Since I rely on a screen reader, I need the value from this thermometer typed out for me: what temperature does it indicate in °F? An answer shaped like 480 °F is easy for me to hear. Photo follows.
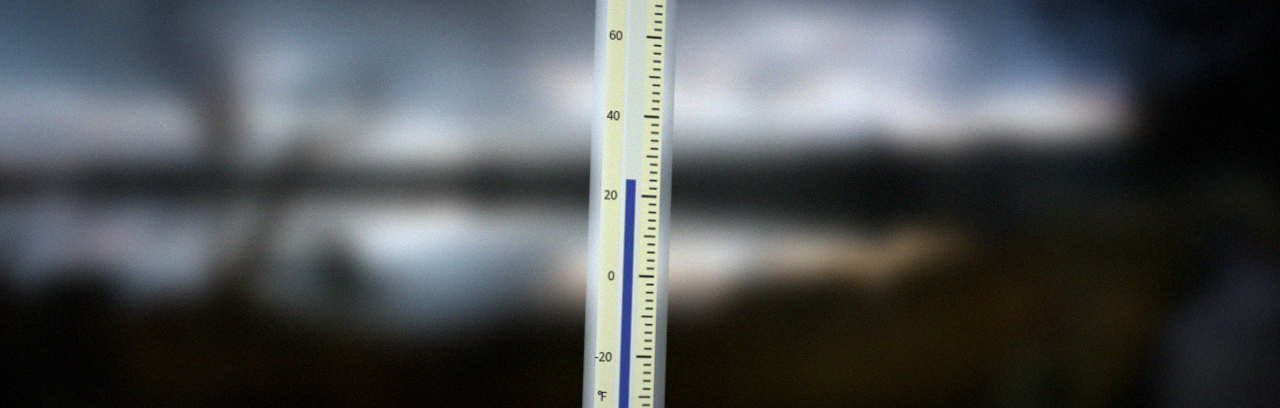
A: 24 °F
